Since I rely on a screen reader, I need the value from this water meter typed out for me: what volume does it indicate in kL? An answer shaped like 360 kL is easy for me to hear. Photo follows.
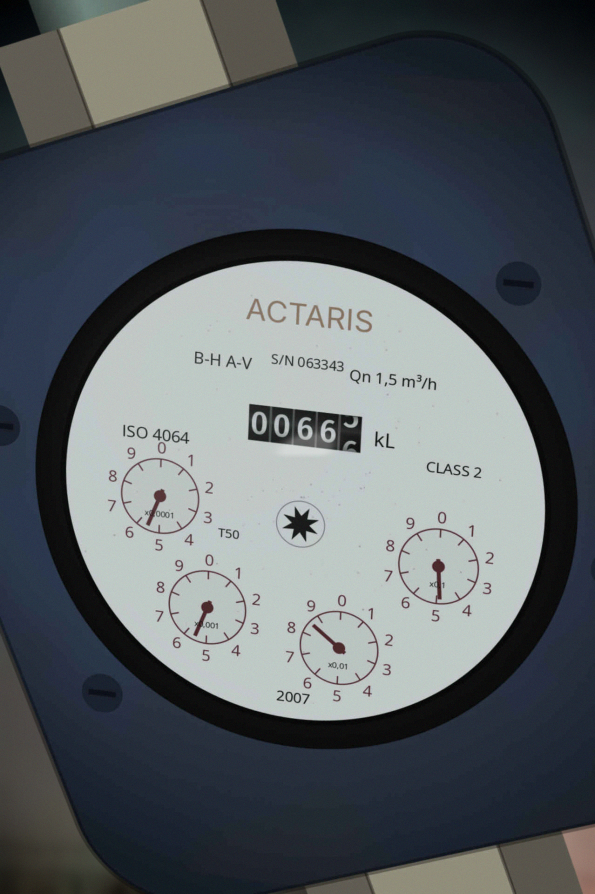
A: 665.4855 kL
